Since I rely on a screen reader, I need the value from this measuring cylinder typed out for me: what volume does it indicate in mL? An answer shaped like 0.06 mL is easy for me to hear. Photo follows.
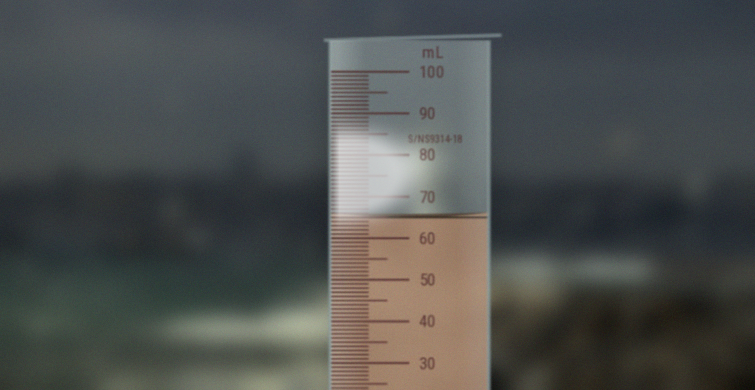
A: 65 mL
